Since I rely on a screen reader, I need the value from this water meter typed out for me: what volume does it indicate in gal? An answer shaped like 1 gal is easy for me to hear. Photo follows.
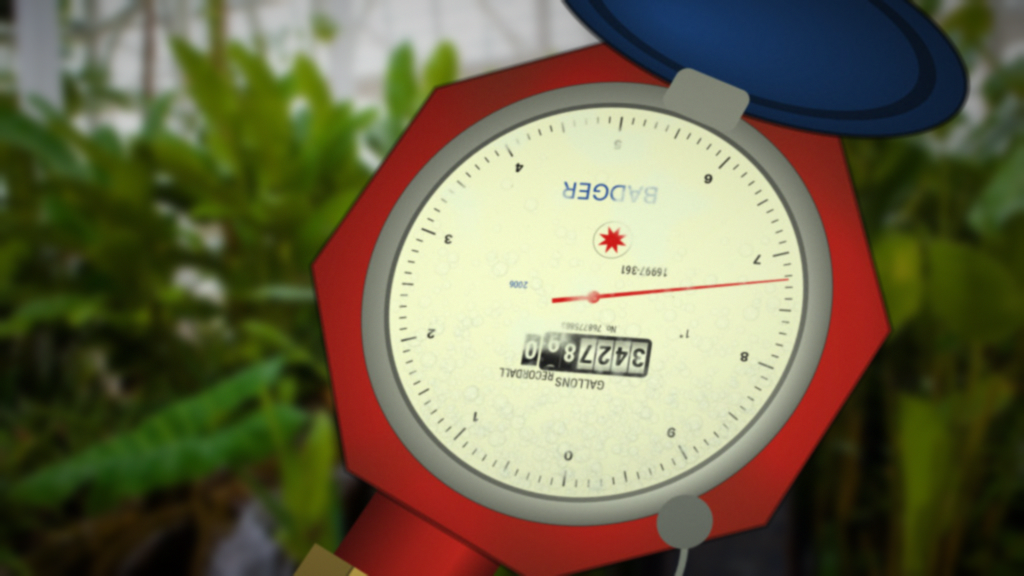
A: 3427887.2 gal
